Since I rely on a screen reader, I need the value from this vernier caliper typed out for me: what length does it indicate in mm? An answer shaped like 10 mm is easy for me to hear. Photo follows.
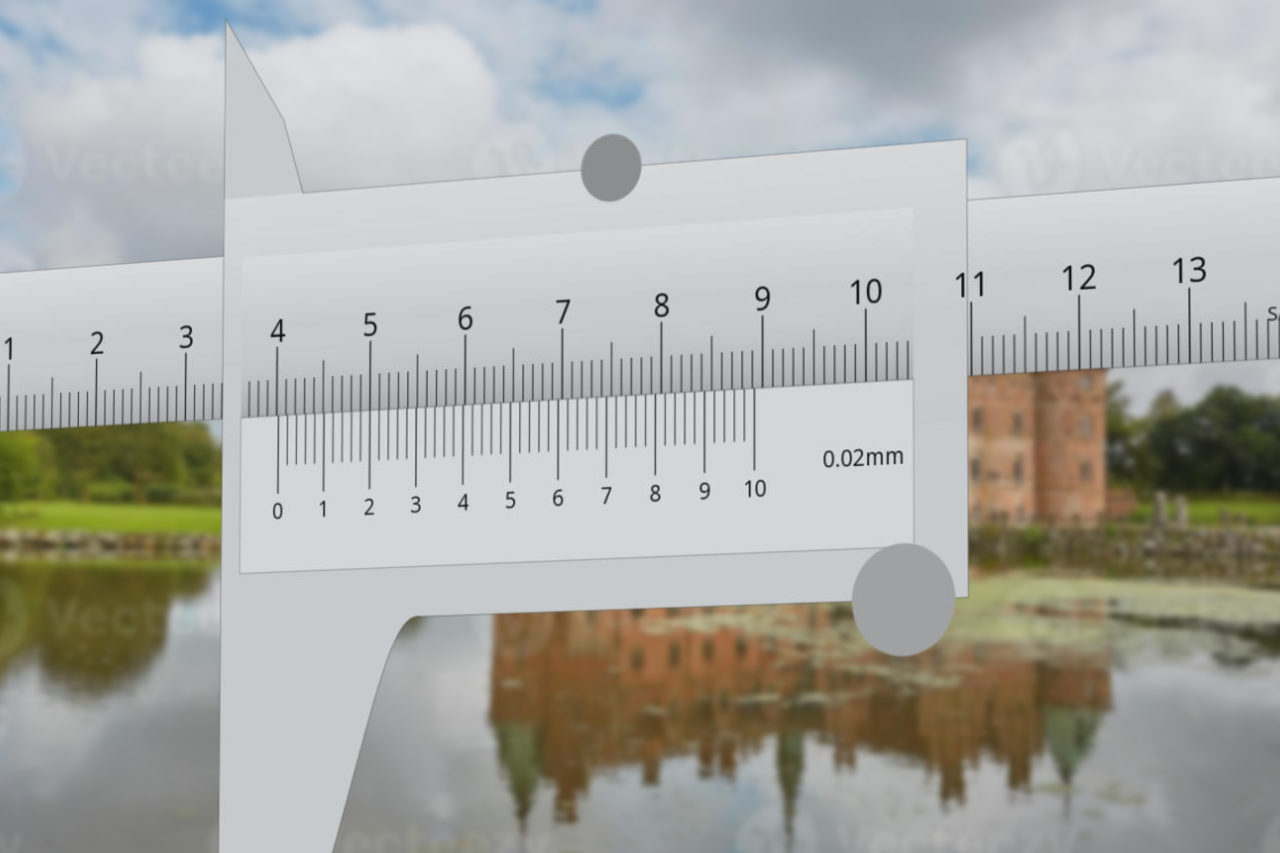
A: 40.2 mm
